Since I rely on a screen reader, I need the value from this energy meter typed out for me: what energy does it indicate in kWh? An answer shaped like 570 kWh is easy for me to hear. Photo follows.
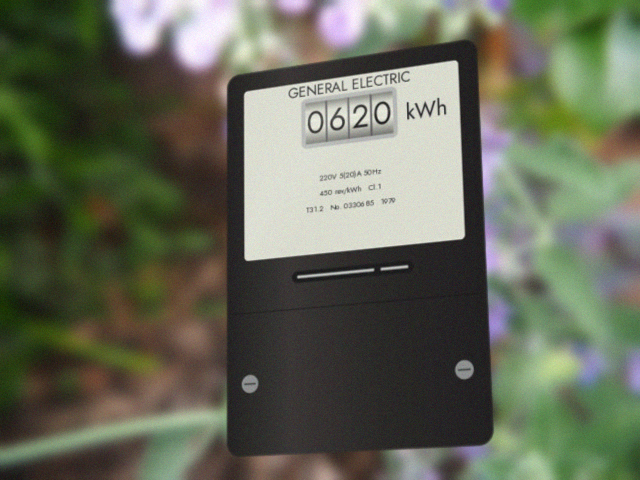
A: 620 kWh
